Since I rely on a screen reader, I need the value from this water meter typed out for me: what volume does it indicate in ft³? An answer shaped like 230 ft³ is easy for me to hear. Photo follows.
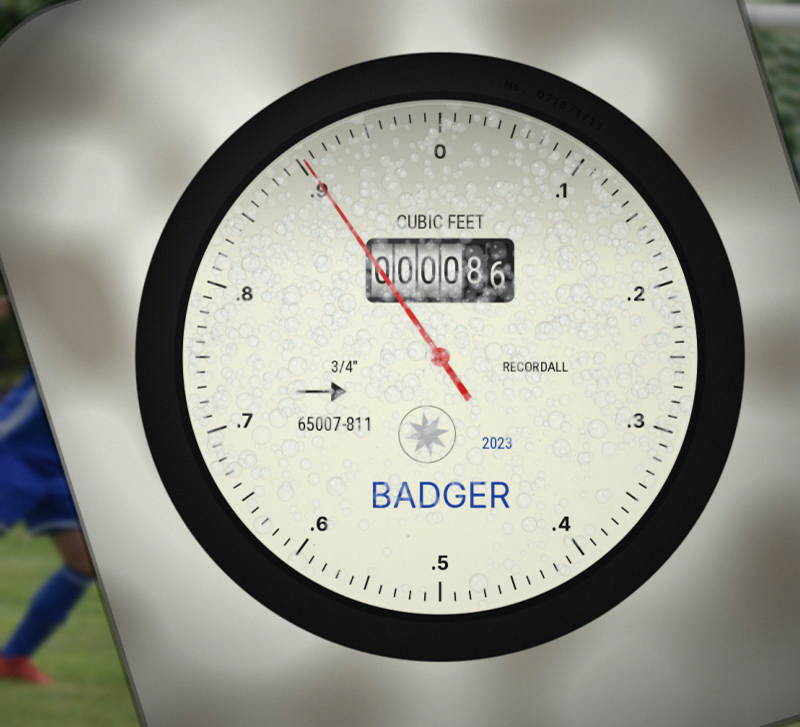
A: 85.90 ft³
